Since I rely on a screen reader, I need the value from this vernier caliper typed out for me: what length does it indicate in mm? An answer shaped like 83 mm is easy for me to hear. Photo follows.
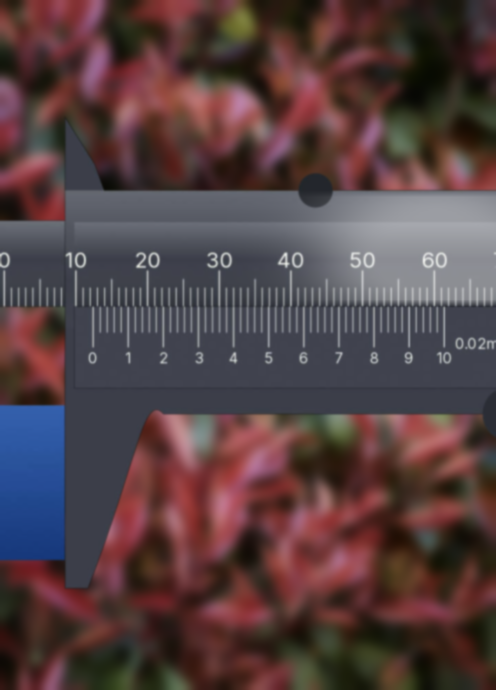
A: 12.4 mm
